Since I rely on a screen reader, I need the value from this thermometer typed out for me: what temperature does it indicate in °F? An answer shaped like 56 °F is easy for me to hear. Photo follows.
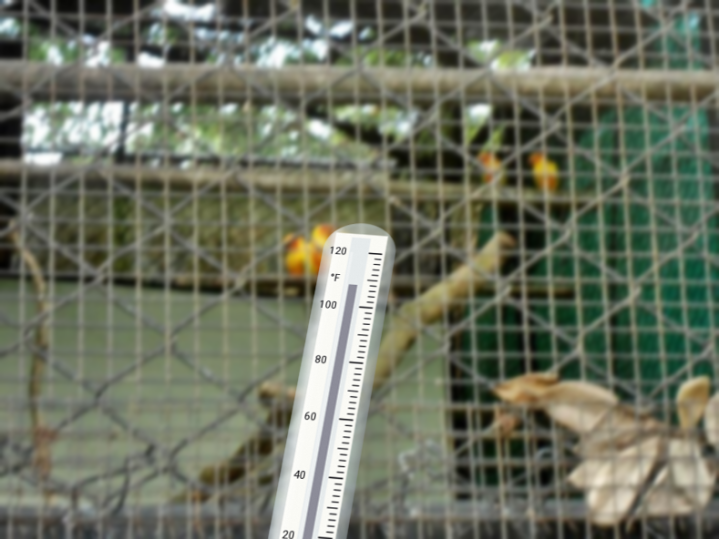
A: 108 °F
